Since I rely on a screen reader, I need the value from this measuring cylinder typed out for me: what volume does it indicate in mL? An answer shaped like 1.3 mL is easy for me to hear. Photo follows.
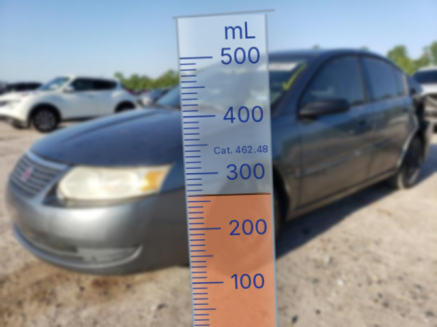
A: 260 mL
